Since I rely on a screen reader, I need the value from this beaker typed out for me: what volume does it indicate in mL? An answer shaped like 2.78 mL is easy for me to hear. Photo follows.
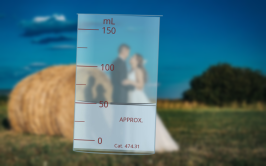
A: 50 mL
